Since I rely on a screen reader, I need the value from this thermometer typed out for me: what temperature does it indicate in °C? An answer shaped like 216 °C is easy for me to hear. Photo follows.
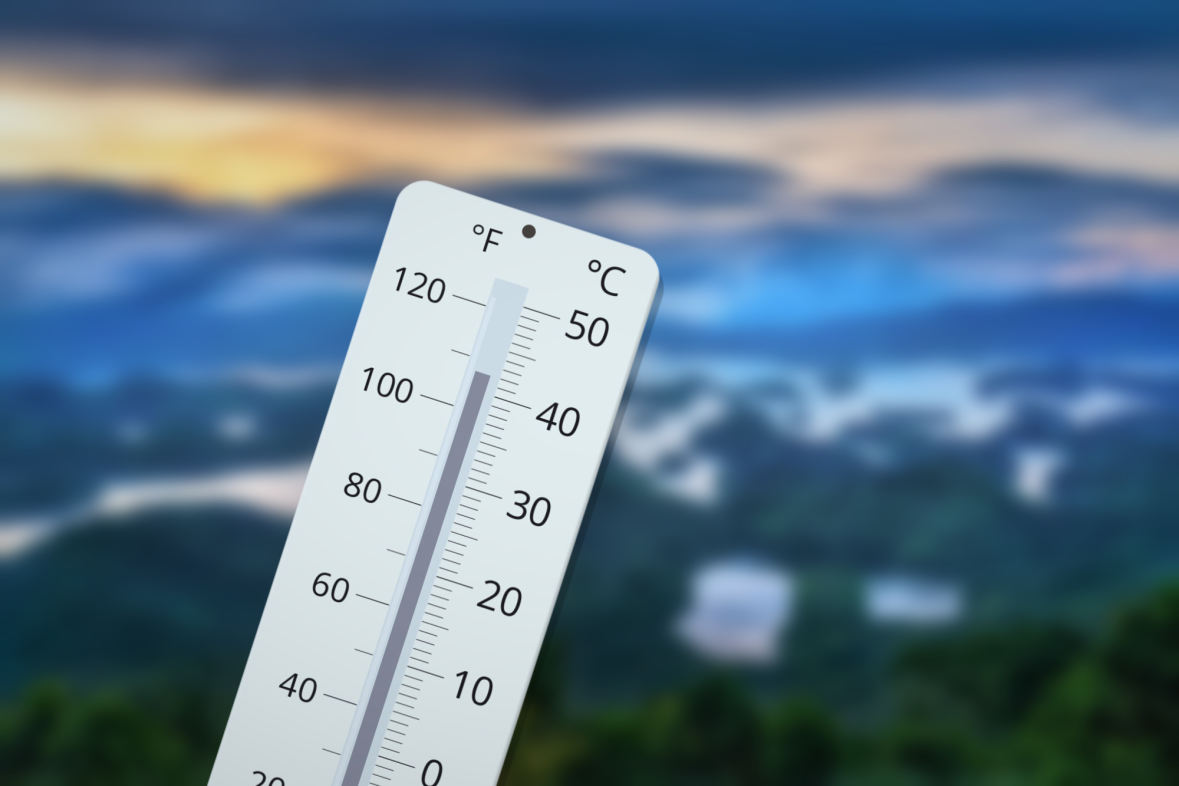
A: 42 °C
